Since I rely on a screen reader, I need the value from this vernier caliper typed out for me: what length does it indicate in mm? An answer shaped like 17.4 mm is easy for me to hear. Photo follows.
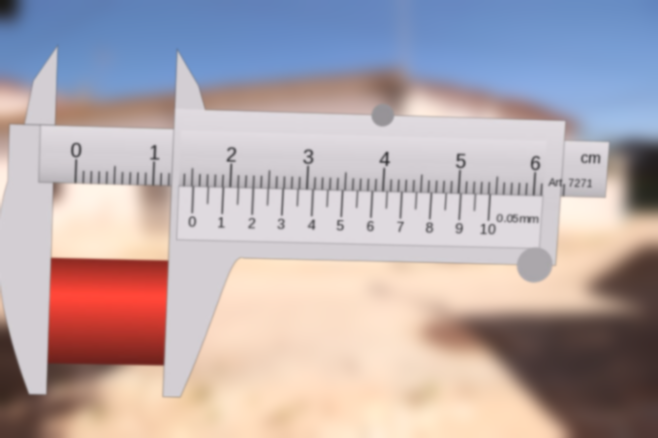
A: 15.2 mm
